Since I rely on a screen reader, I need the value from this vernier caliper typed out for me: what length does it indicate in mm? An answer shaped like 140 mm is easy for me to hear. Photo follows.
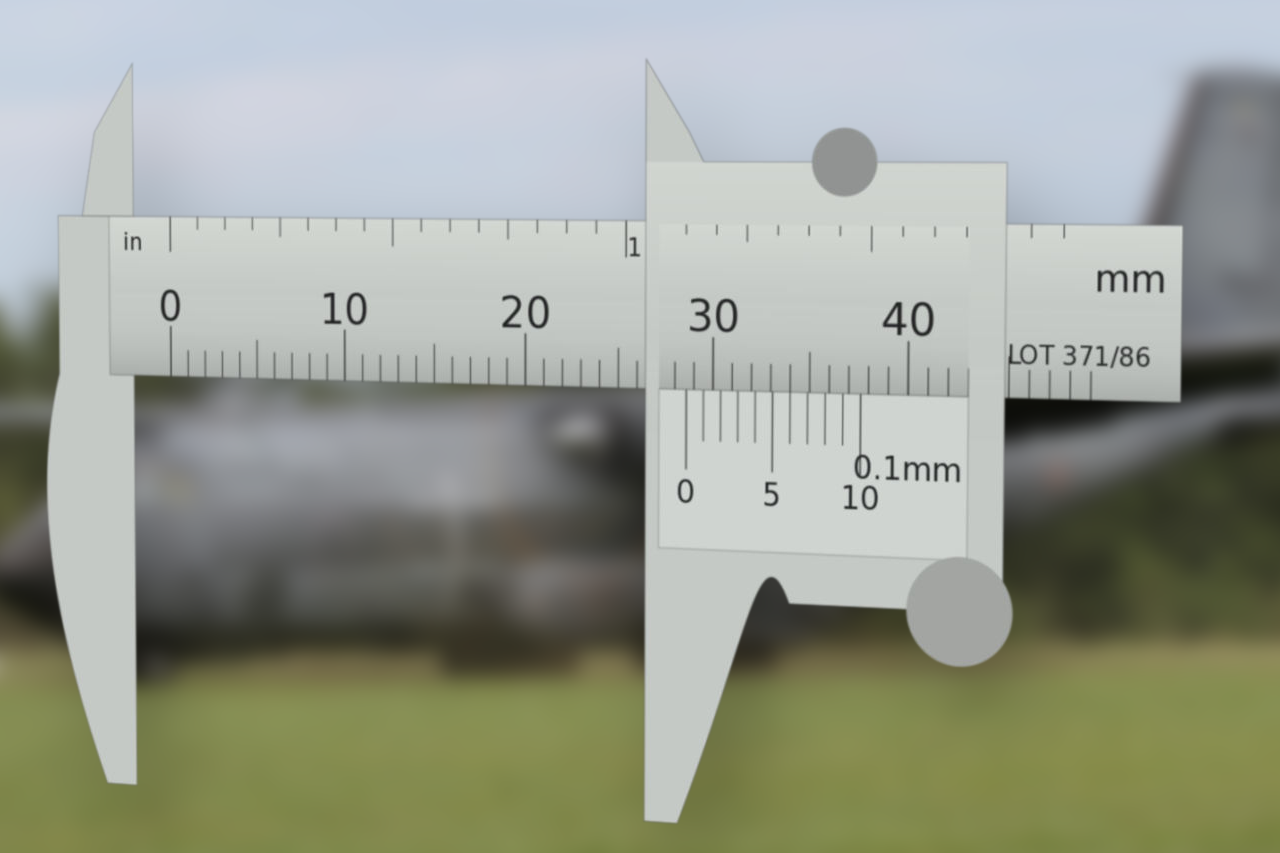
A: 28.6 mm
